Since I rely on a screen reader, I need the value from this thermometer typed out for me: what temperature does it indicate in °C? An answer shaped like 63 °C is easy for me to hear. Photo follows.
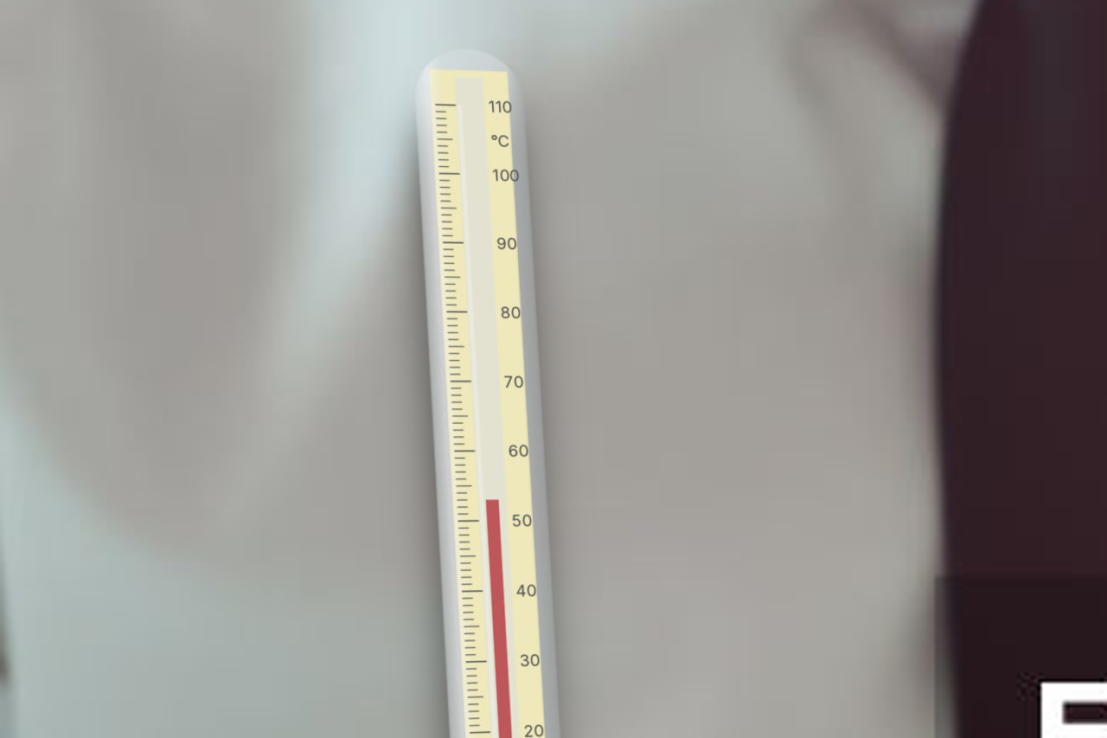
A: 53 °C
